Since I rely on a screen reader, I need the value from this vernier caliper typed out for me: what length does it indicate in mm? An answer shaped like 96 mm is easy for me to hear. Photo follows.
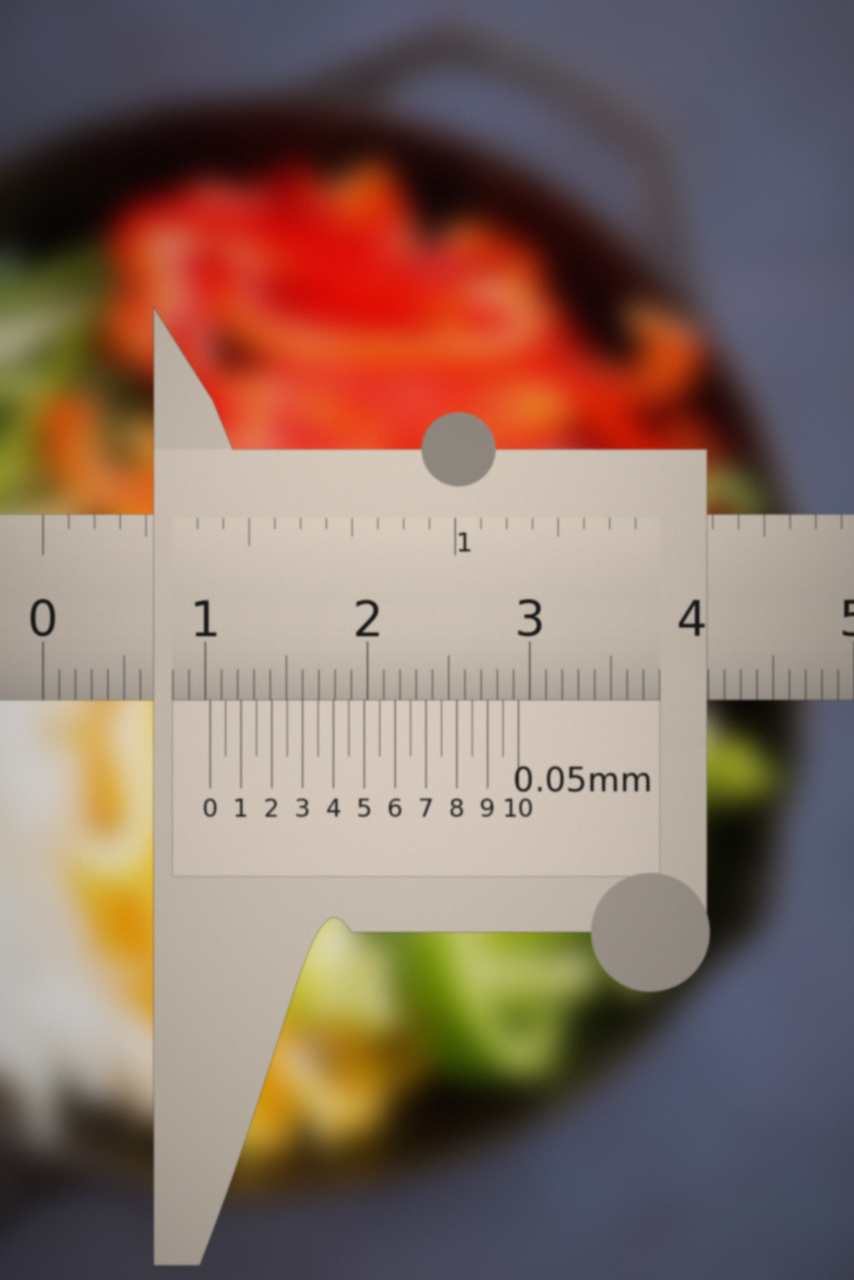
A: 10.3 mm
